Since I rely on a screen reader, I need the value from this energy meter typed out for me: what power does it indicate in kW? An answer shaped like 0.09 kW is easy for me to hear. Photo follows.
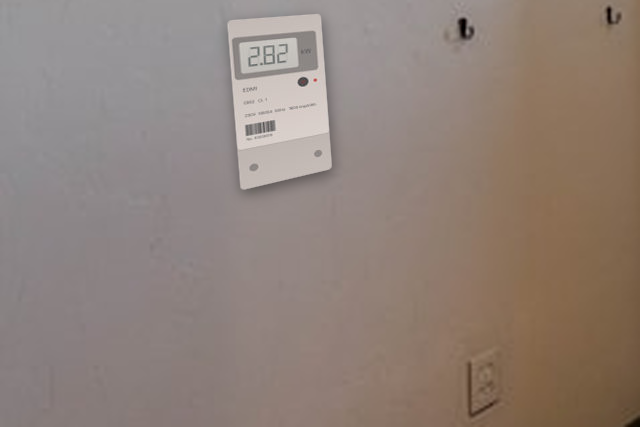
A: 2.82 kW
